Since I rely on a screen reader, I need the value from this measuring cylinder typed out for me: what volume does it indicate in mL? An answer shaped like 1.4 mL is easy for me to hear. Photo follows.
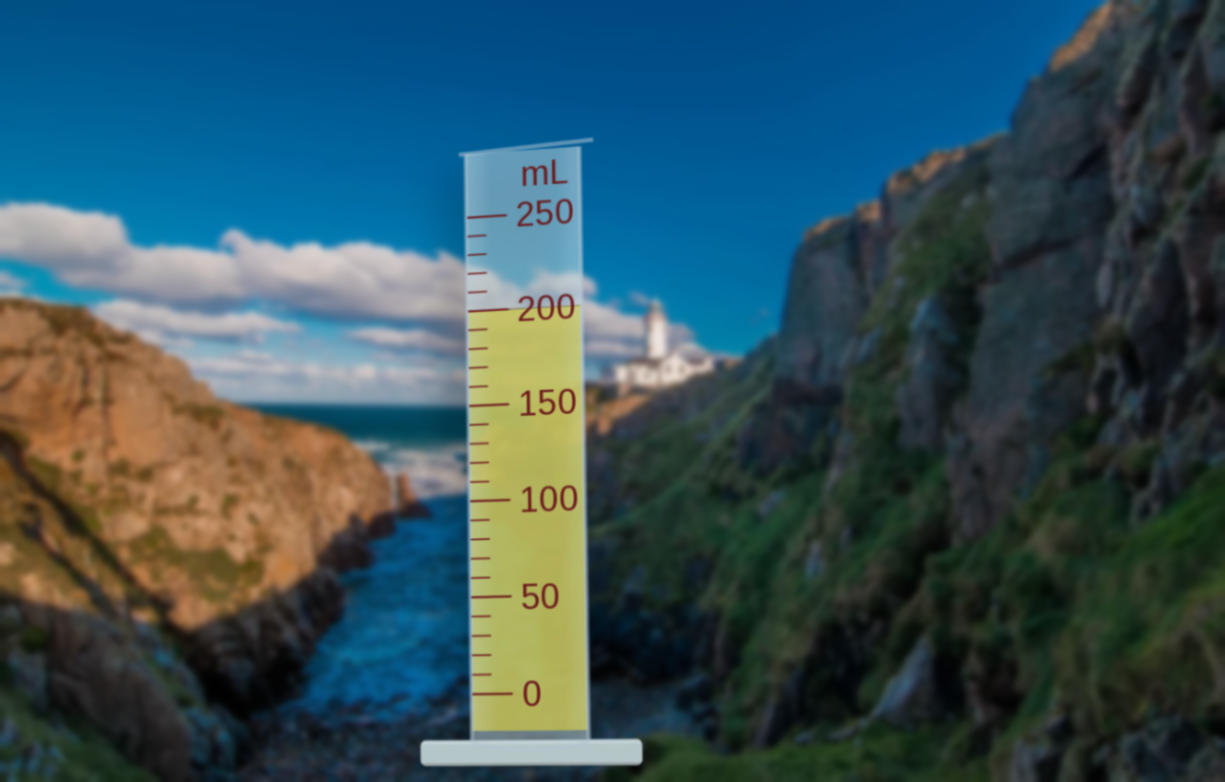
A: 200 mL
